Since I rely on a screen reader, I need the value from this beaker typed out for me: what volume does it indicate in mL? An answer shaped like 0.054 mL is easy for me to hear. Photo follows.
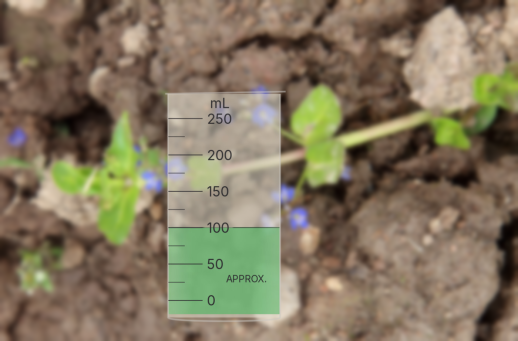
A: 100 mL
